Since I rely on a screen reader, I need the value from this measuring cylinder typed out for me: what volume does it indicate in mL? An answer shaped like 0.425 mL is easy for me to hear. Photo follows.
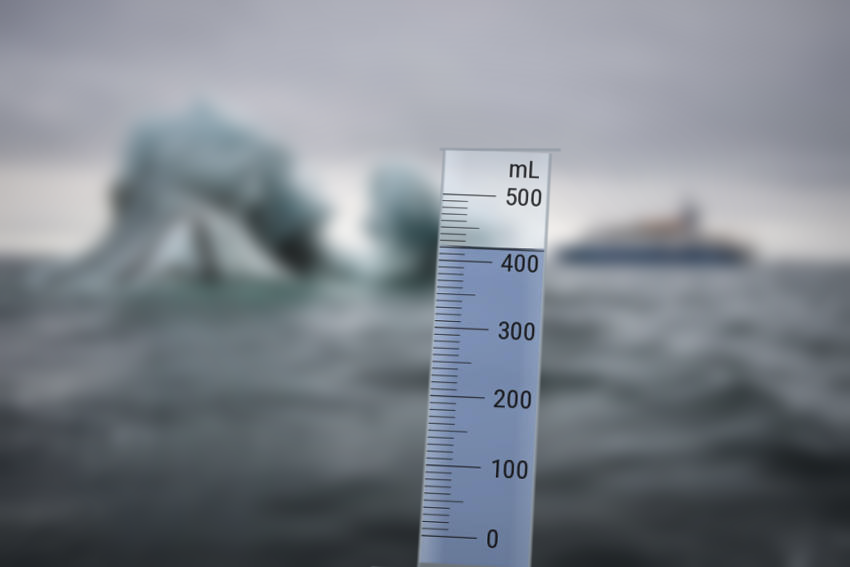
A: 420 mL
